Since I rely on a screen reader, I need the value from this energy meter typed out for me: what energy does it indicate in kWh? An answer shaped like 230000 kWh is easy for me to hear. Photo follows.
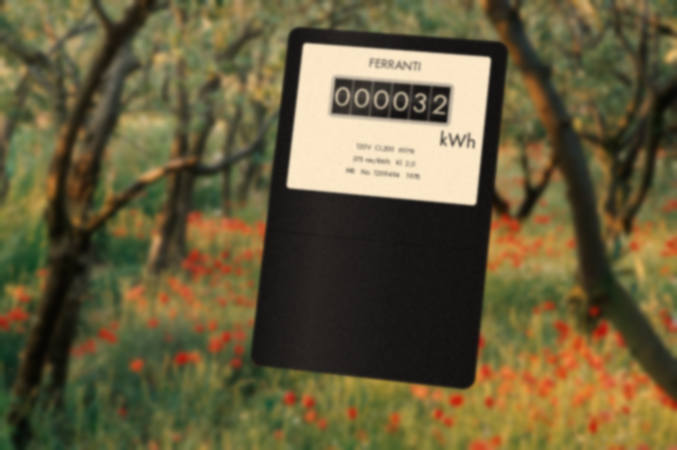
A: 32 kWh
